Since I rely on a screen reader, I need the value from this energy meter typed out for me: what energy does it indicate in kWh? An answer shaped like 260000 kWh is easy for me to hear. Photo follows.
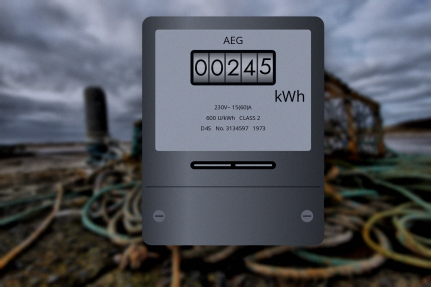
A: 245 kWh
